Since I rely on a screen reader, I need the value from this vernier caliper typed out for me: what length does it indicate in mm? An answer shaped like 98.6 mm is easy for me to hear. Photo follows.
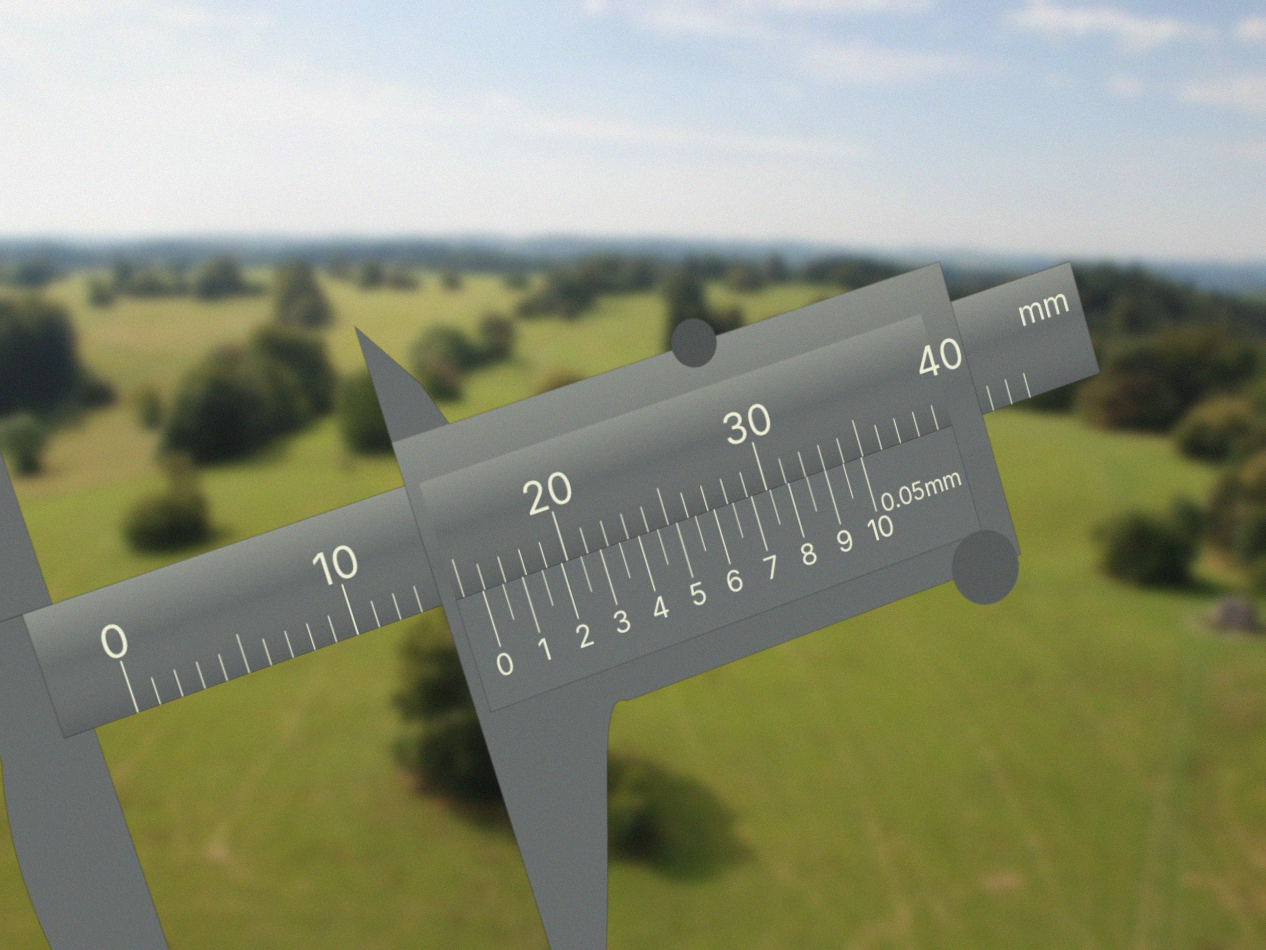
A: 15.9 mm
